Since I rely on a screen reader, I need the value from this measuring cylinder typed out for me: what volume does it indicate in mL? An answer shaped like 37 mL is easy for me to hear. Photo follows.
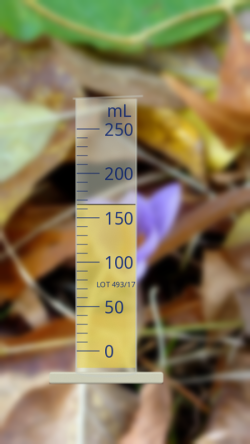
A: 165 mL
